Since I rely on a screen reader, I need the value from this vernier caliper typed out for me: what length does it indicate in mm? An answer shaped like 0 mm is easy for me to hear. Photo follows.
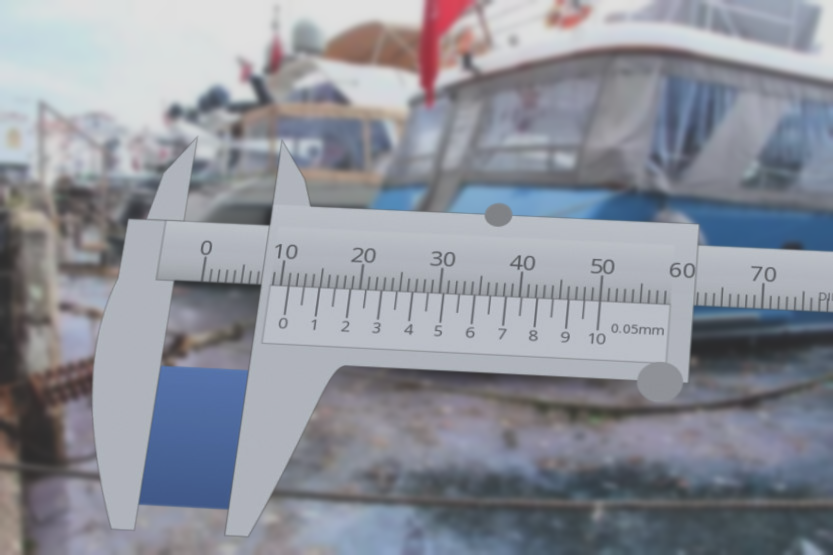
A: 11.0 mm
